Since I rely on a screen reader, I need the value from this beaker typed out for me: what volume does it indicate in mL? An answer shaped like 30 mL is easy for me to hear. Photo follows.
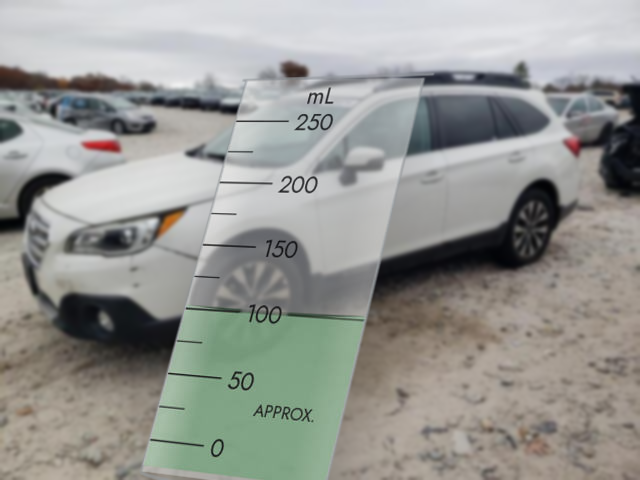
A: 100 mL
